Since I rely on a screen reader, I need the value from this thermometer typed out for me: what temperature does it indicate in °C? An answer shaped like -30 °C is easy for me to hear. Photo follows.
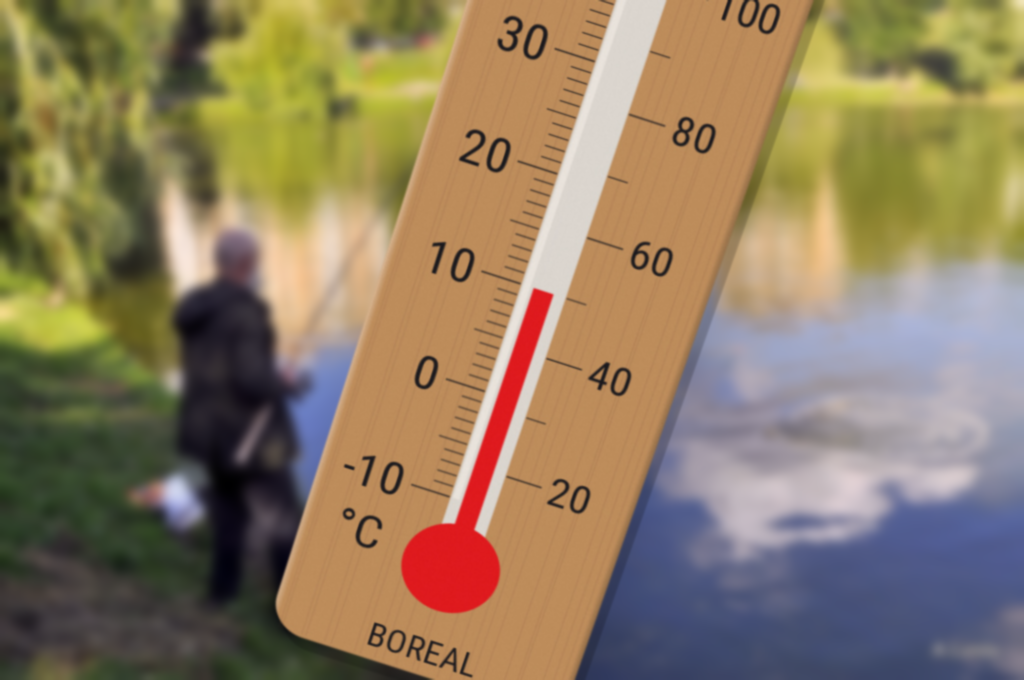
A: 10 °C
